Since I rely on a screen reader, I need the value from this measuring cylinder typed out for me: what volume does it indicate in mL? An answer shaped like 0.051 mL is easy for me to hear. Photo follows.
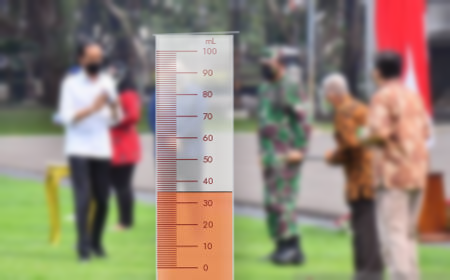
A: 35 mL
